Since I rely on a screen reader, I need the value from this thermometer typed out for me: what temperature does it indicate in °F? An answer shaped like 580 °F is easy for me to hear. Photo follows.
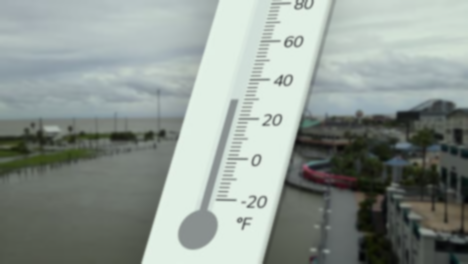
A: 30 °F
